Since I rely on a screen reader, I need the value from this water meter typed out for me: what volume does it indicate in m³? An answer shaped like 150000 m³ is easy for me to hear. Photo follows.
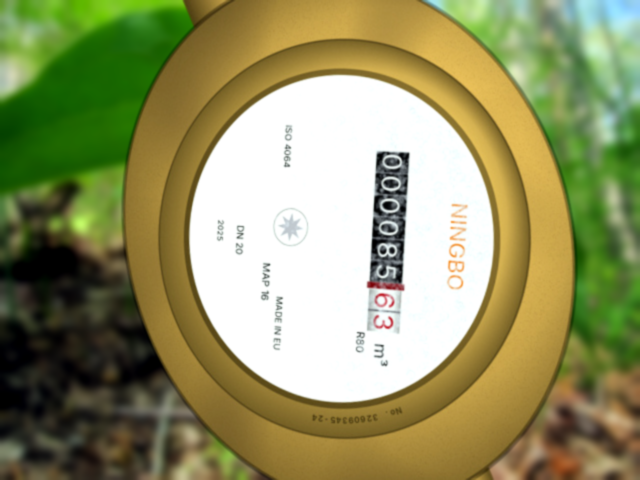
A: 85.63 m³
